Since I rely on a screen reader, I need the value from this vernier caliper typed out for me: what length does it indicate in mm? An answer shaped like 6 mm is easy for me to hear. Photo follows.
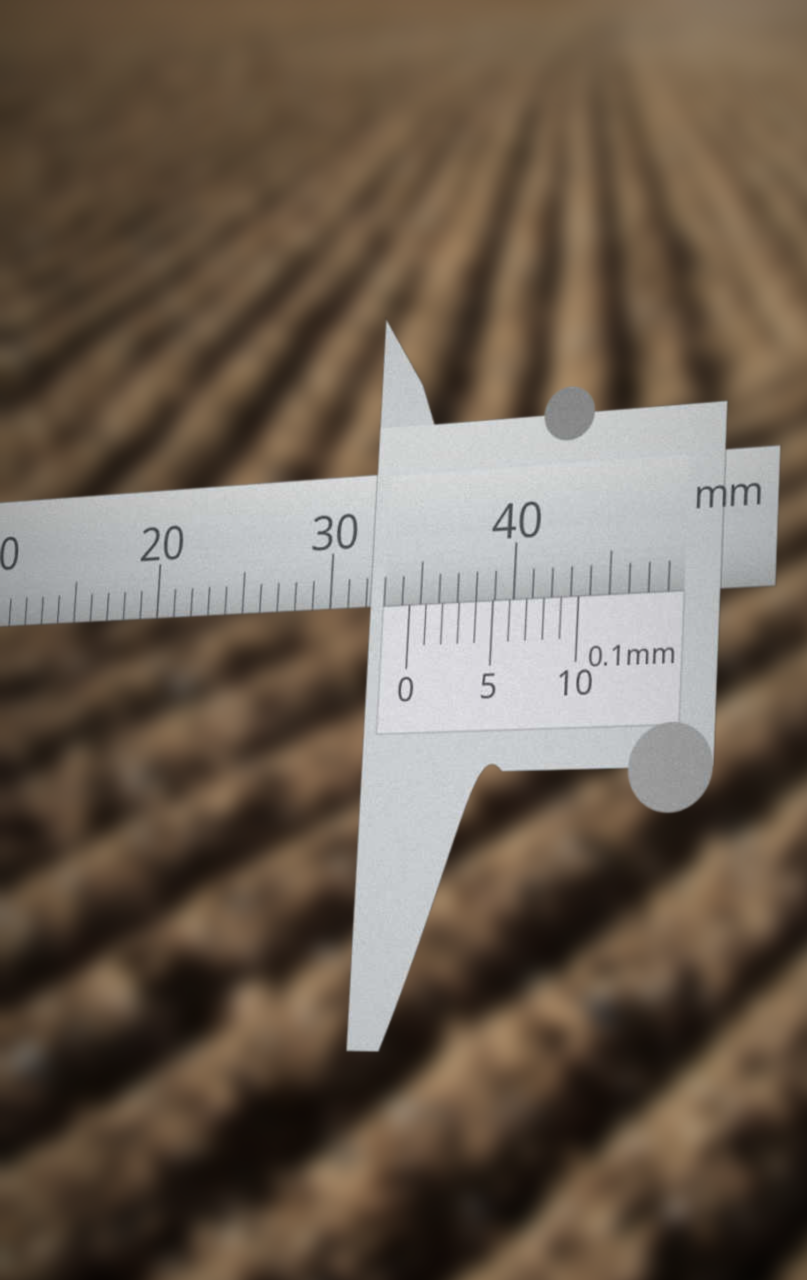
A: 34.4 mm
